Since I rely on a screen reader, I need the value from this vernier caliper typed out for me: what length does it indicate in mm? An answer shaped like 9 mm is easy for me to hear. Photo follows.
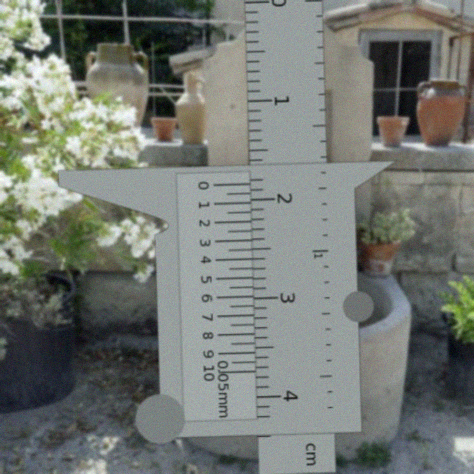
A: 18.4 mm
